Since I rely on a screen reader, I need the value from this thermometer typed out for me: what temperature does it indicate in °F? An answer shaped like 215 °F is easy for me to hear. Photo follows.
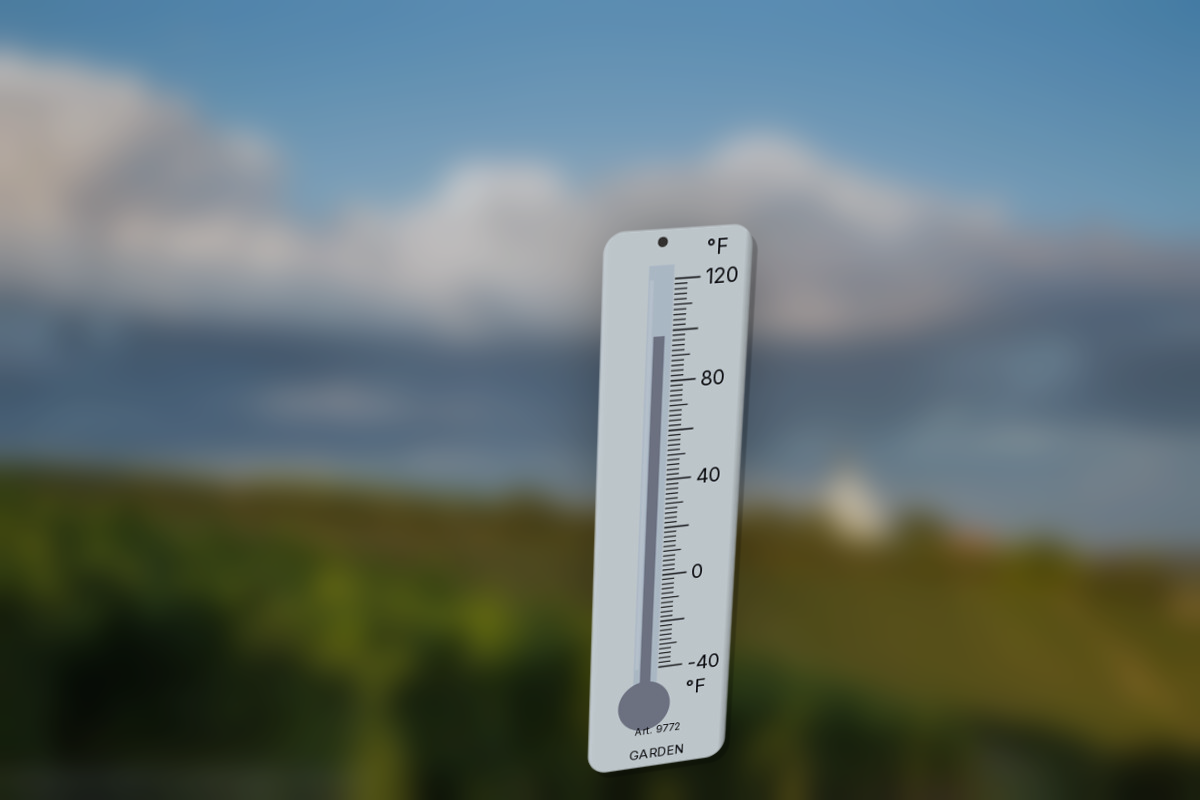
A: 98 °F
